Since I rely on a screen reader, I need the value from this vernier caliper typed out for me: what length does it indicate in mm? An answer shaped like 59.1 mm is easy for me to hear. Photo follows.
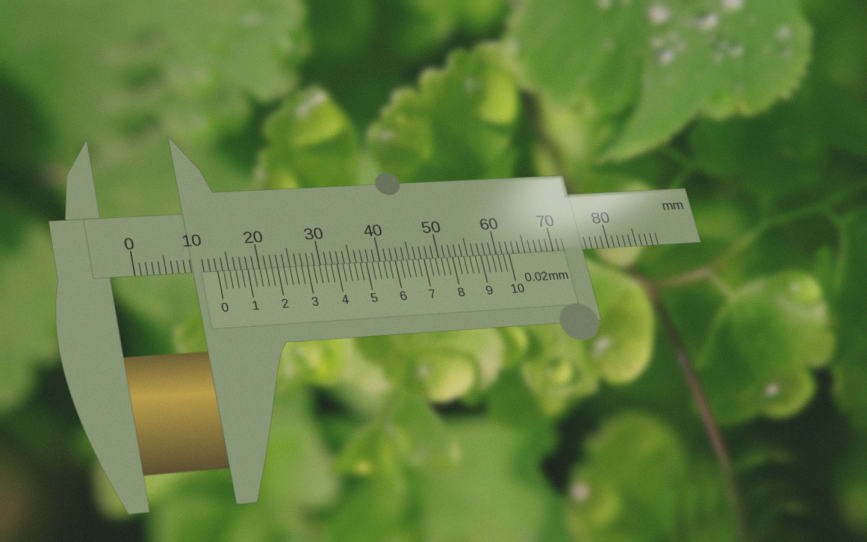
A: 13.2 mm
